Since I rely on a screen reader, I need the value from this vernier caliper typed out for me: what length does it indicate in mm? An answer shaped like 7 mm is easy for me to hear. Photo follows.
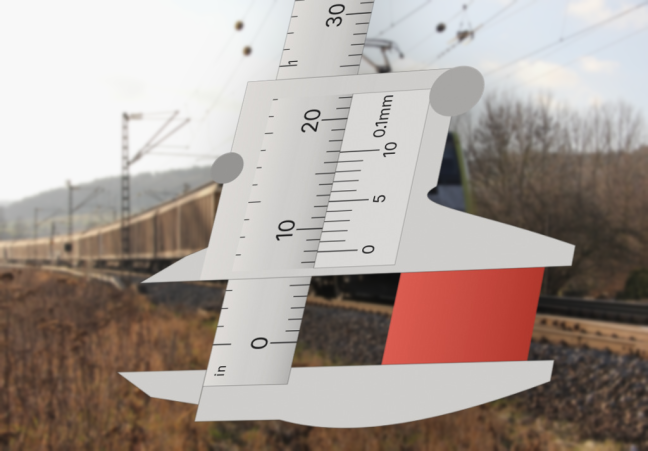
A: 7.9 mm
